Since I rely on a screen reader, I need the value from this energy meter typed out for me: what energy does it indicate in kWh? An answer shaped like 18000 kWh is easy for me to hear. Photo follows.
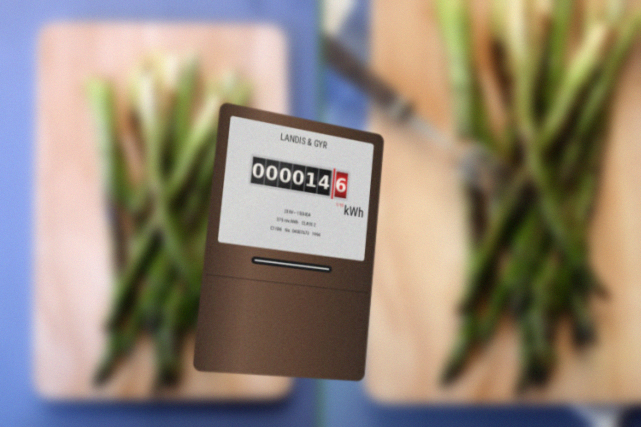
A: 14.6 kWh
